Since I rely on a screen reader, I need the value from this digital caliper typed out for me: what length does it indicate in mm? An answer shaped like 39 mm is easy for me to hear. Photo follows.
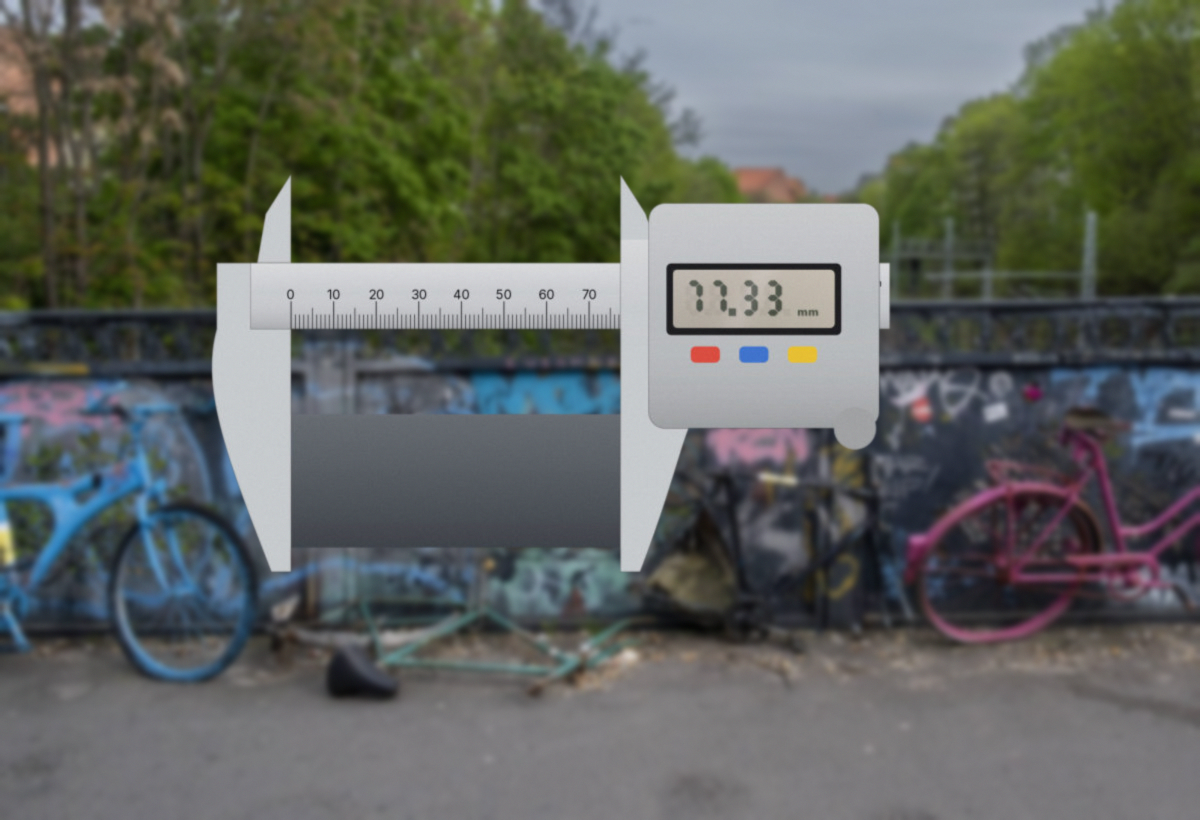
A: 77.33 mm
